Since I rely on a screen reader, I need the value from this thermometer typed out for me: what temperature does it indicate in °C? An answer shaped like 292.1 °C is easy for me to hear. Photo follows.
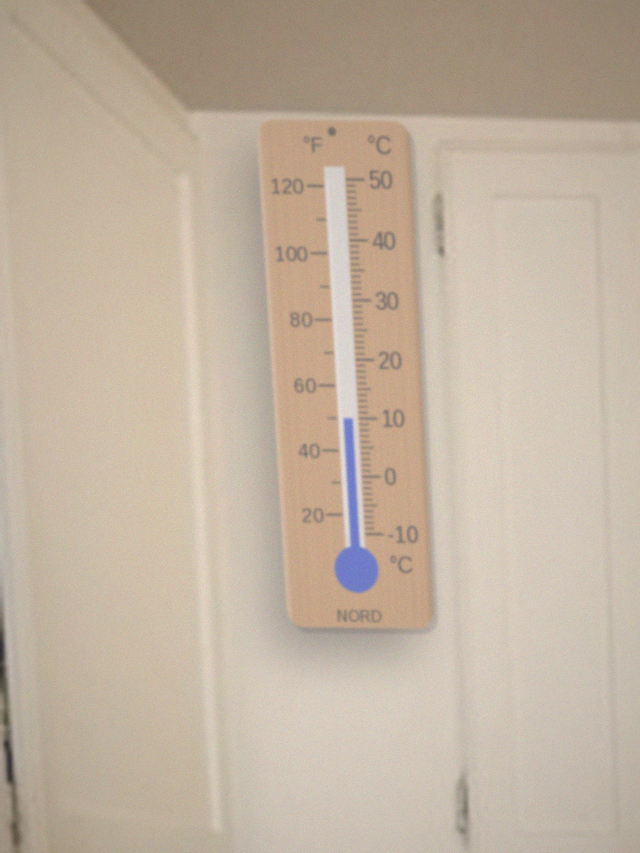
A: 10 °C
